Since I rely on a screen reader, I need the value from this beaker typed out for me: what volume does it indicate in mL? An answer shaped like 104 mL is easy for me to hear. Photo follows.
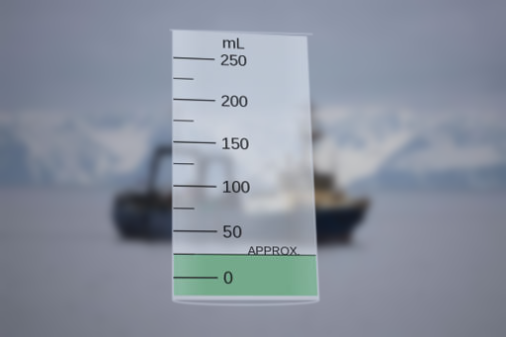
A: 25 mL
